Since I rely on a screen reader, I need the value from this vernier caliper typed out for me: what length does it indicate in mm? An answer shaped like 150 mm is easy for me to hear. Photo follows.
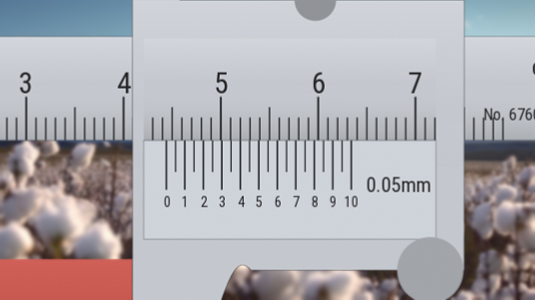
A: 44.4 mm
